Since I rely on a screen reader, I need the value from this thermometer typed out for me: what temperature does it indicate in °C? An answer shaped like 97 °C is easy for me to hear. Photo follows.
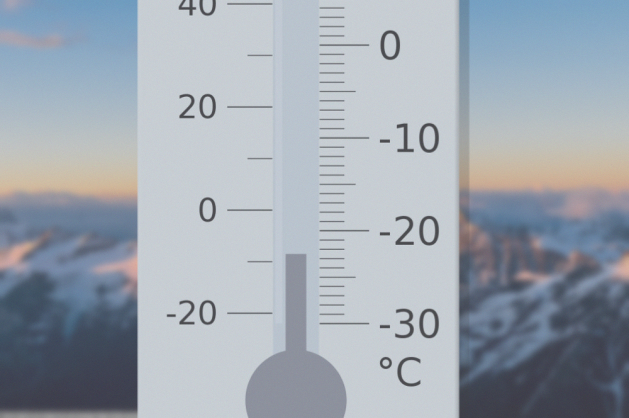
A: -22.5 °C
